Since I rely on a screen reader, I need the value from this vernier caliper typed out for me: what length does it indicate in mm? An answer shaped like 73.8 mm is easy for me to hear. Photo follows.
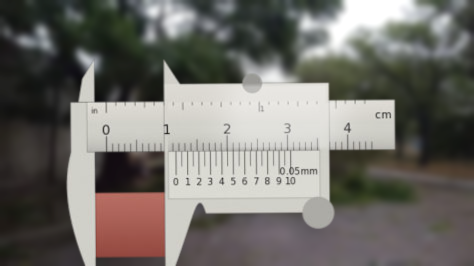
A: 11.5 mm
